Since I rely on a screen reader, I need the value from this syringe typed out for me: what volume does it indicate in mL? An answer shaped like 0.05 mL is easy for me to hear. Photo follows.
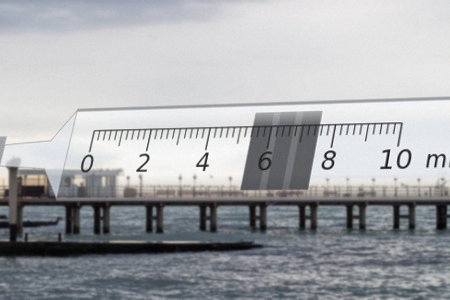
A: 5.4 mL
